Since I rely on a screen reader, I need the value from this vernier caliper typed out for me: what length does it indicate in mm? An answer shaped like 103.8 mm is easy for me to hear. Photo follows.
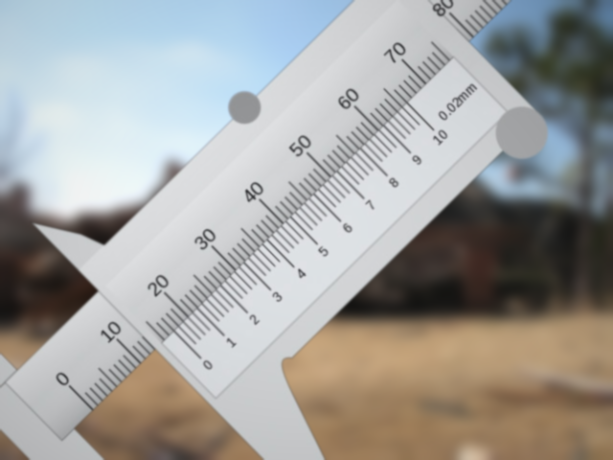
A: 17.0 mm
